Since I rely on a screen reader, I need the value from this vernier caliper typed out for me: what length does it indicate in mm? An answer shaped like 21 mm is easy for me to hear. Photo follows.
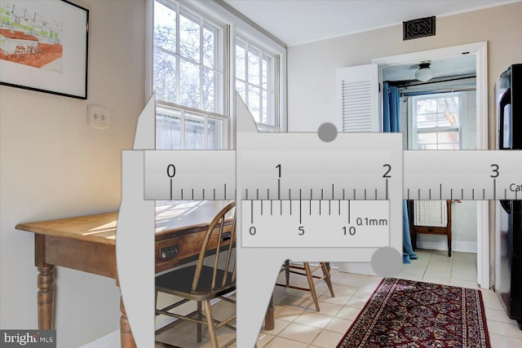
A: 7.5 mm
